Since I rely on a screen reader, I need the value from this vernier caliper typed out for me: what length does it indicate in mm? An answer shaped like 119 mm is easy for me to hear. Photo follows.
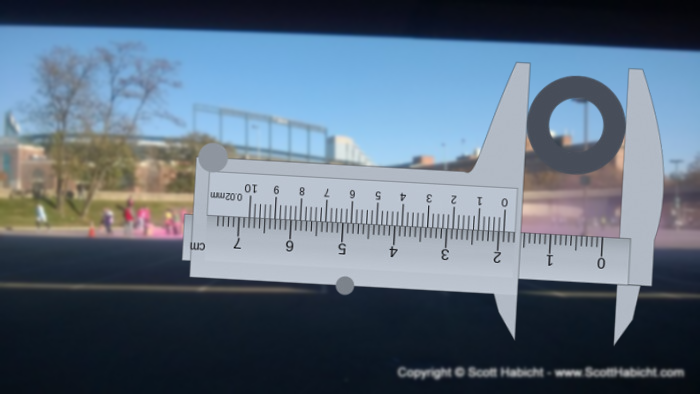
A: 19.0 mm
